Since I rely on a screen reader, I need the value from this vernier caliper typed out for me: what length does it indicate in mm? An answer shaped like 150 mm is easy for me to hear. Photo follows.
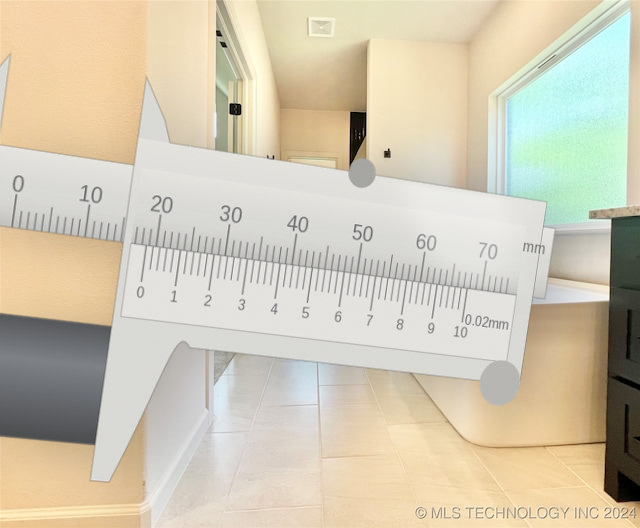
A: 18.6 mm
